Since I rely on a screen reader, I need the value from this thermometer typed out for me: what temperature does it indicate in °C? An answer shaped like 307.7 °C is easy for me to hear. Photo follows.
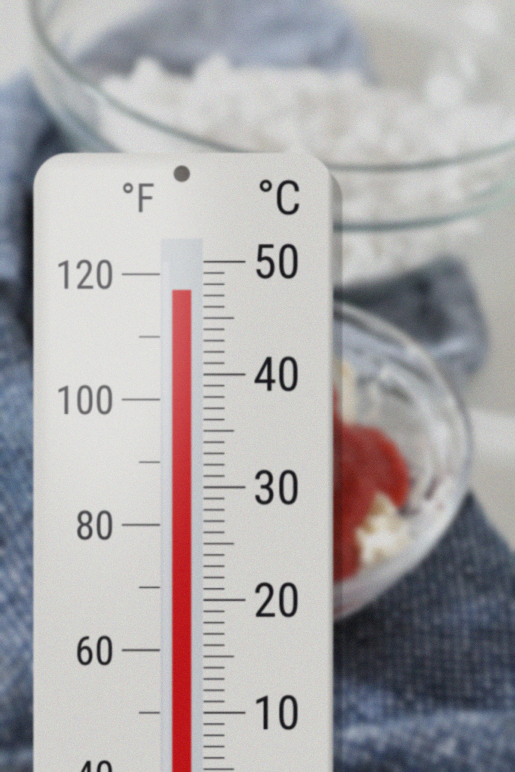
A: 47.5 °C
